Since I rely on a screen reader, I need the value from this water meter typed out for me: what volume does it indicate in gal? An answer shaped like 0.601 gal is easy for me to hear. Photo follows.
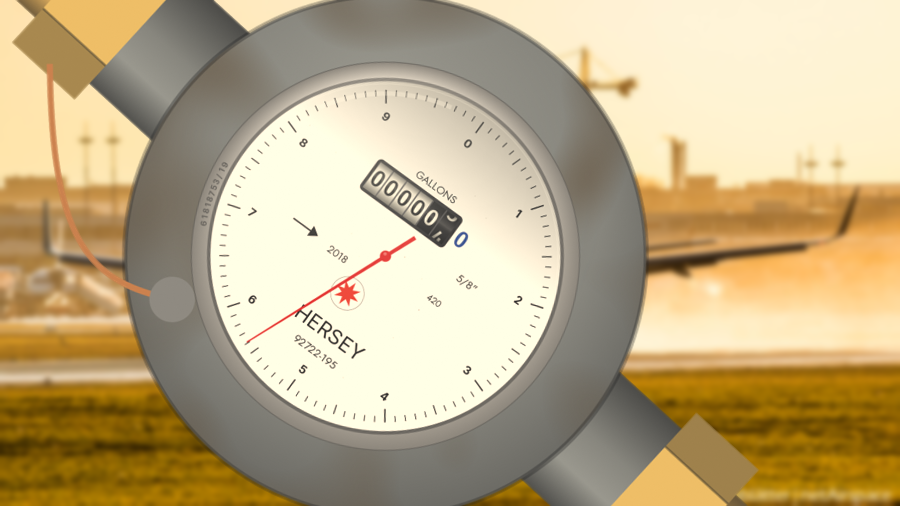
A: 35.6 gal
